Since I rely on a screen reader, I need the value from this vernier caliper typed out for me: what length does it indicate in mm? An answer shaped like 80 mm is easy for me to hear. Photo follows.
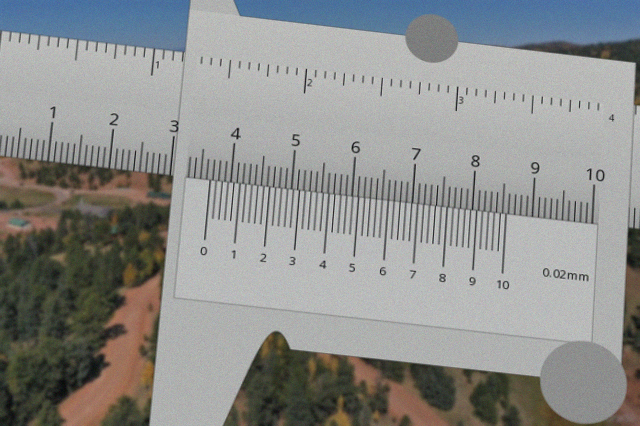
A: 36.6 mm
